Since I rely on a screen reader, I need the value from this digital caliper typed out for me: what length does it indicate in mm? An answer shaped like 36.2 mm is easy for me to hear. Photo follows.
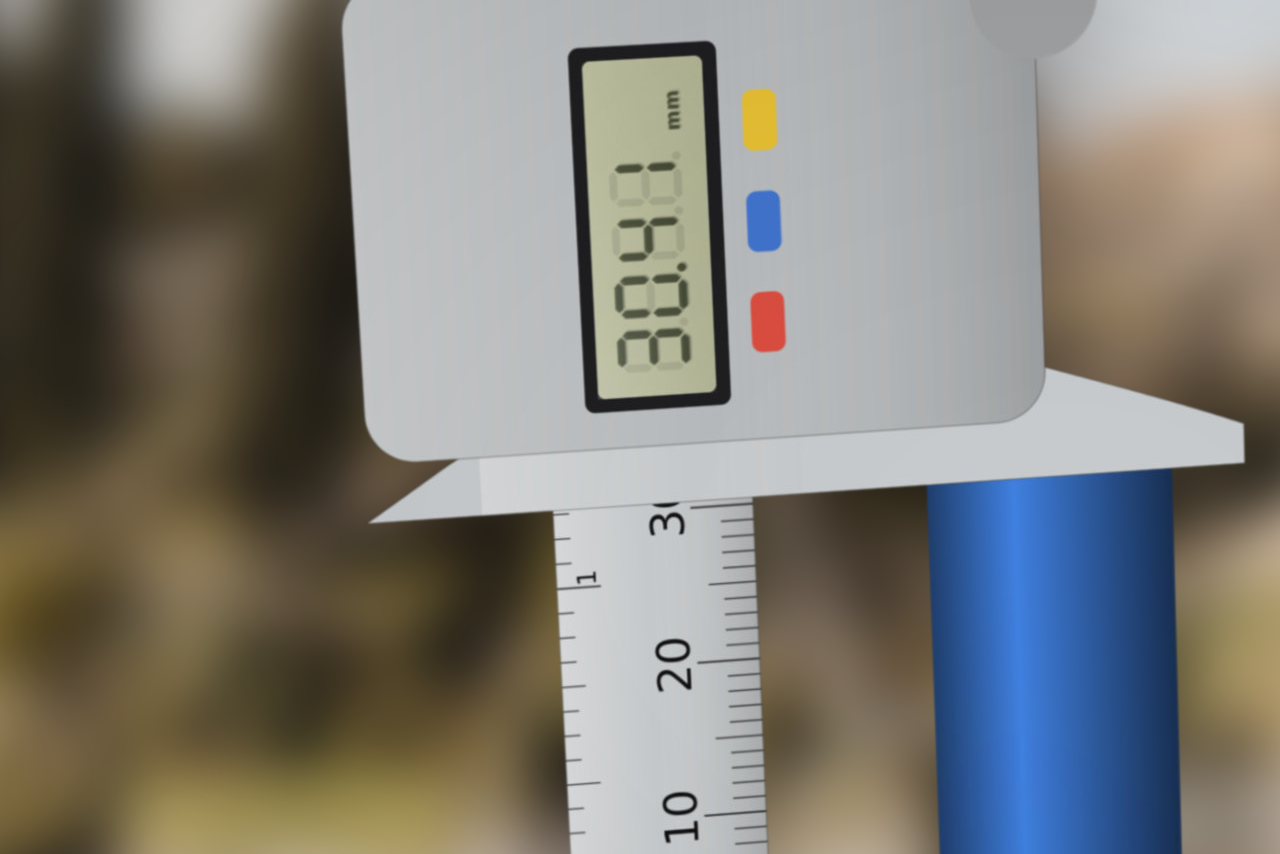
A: 30.41 mm
